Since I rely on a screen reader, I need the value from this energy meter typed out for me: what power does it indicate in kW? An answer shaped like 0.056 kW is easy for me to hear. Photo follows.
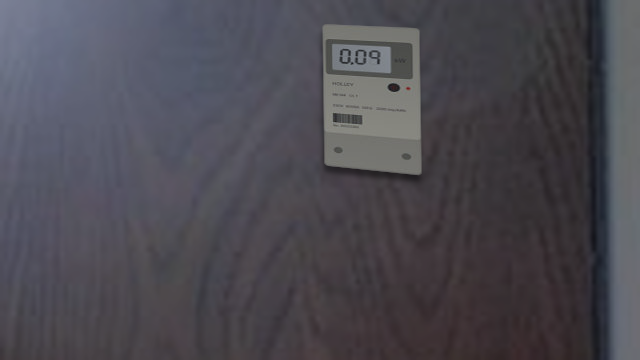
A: 0.09 kW
